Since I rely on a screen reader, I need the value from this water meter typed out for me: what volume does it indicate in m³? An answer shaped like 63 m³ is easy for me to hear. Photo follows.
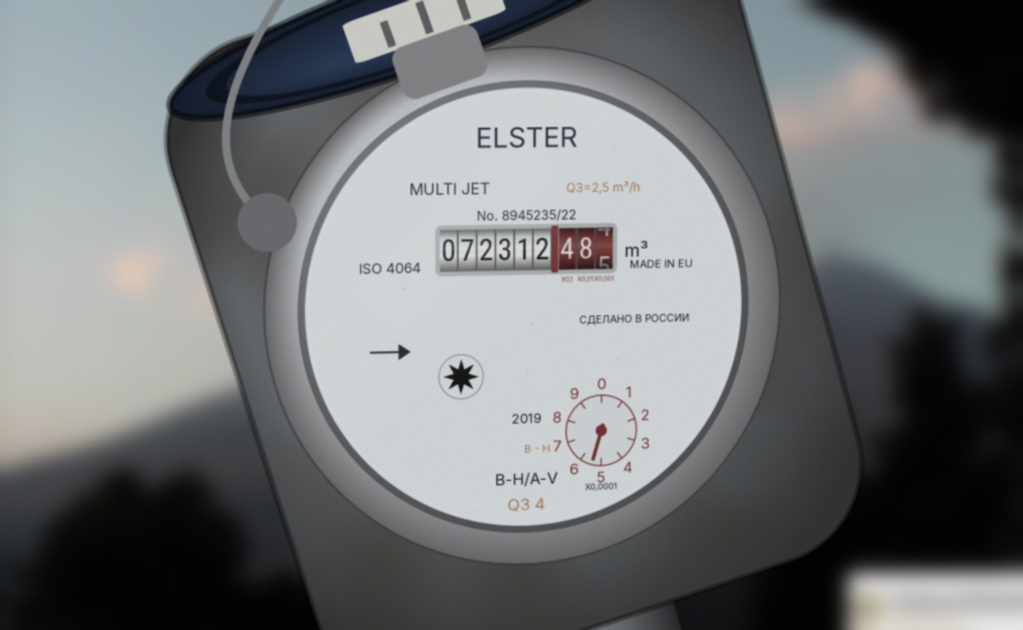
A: 72312.4845 m³
